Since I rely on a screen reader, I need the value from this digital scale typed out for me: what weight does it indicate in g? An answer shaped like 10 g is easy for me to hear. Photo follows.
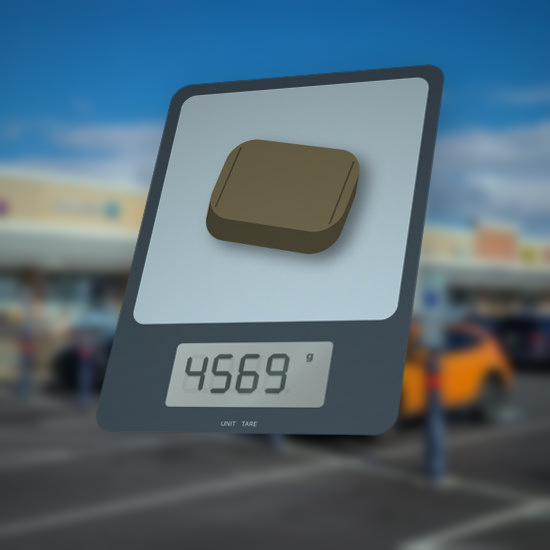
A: 4569 g
